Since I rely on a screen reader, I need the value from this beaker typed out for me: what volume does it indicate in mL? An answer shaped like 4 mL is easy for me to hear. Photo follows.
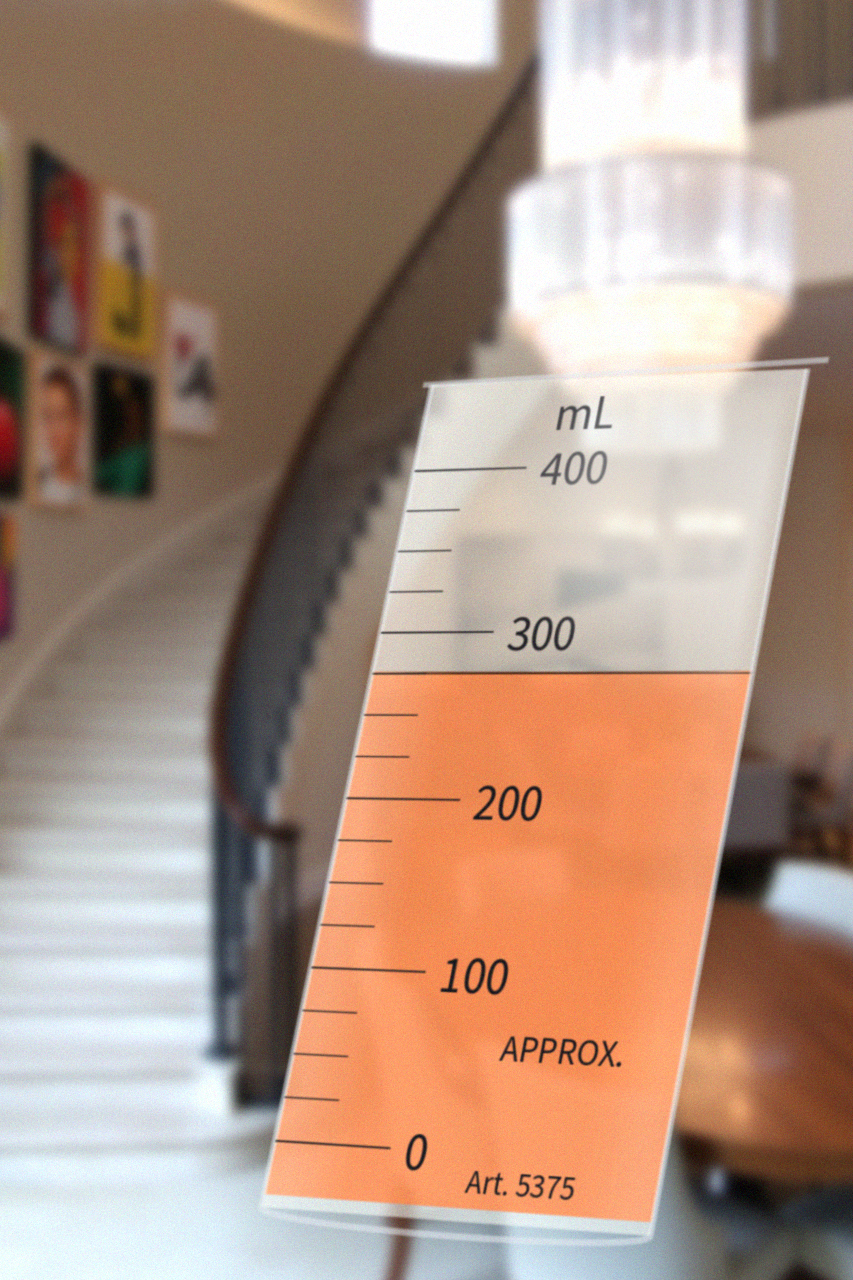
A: 275 mL
